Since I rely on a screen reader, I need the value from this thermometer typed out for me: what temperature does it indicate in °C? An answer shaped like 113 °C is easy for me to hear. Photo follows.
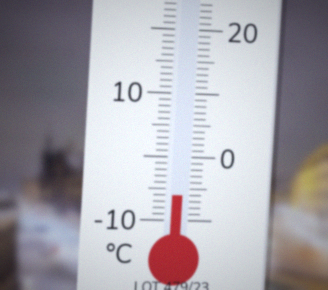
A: -6 °C
